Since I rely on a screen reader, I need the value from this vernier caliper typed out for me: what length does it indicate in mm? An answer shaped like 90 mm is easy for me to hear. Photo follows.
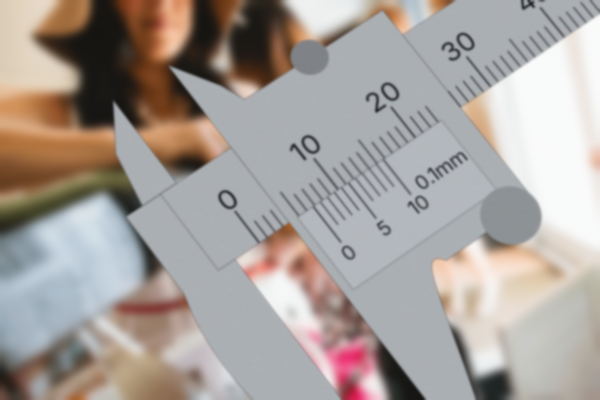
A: 6.8 mm
